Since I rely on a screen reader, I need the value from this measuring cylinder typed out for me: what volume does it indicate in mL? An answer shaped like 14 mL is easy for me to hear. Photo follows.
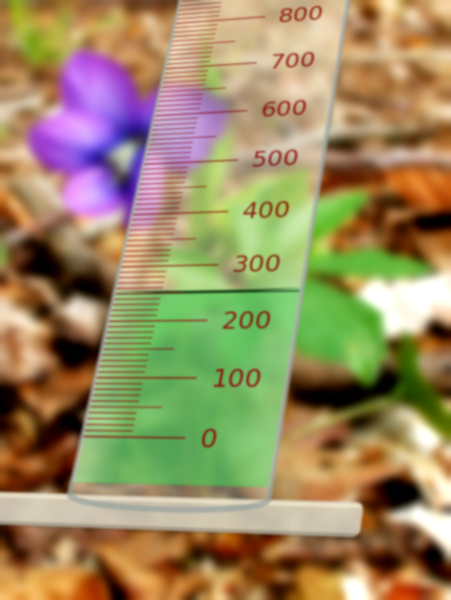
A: 250 mL
